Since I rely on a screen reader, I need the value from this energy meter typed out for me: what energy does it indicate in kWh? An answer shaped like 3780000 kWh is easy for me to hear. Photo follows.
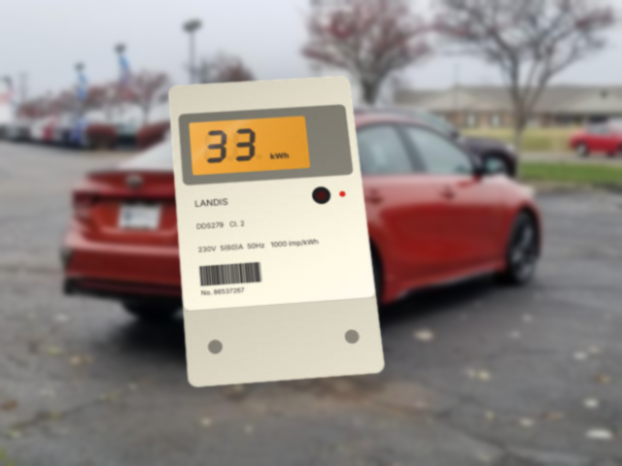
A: 33 kWh
